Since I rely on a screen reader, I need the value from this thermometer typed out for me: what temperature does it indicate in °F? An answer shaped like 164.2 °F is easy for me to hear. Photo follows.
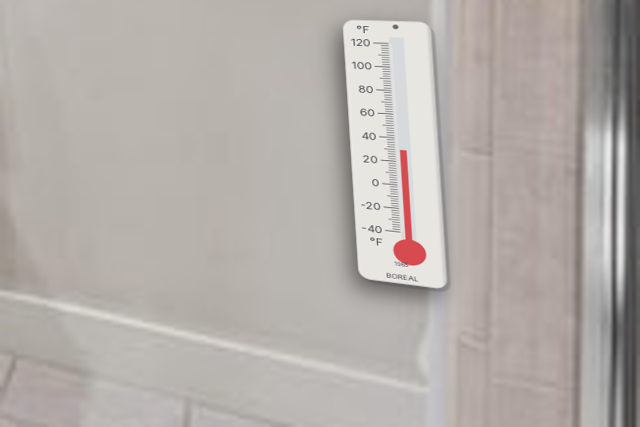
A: 30 °F
